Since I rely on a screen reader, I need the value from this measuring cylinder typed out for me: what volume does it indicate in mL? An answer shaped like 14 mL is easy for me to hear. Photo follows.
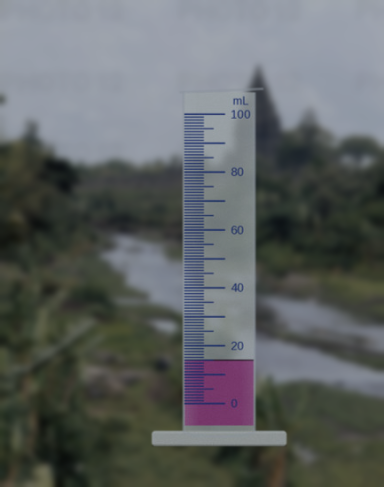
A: 15 mL
